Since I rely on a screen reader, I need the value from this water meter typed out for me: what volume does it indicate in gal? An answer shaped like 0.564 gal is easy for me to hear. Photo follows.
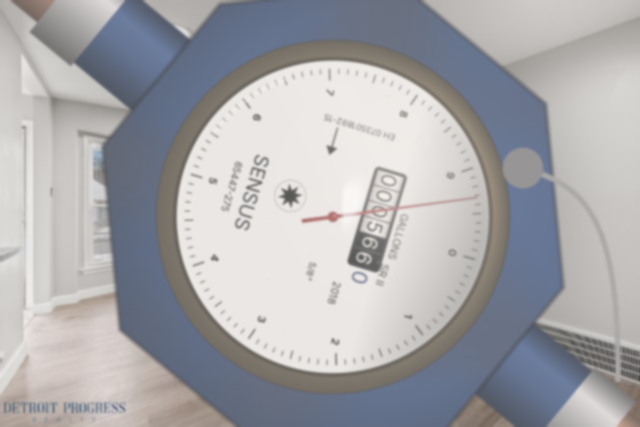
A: 5659.3 gal
